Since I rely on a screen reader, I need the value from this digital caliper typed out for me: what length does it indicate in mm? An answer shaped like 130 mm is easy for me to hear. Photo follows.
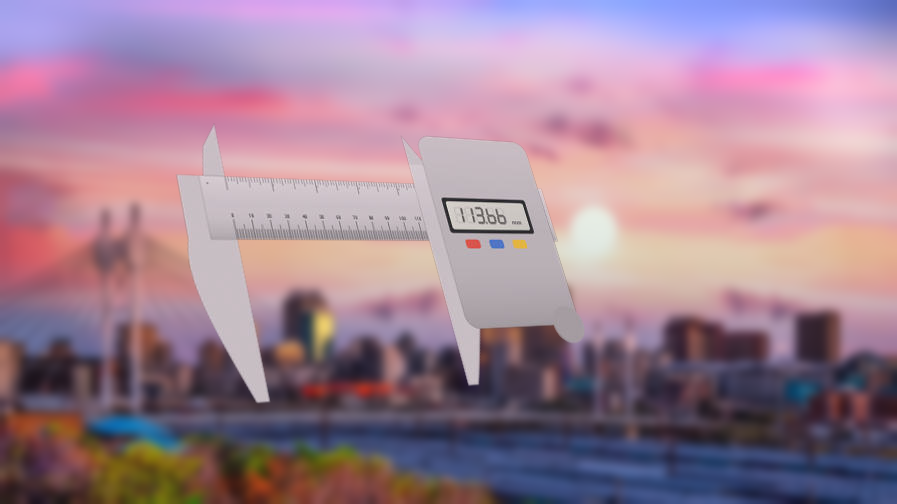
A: 113.66 mm
